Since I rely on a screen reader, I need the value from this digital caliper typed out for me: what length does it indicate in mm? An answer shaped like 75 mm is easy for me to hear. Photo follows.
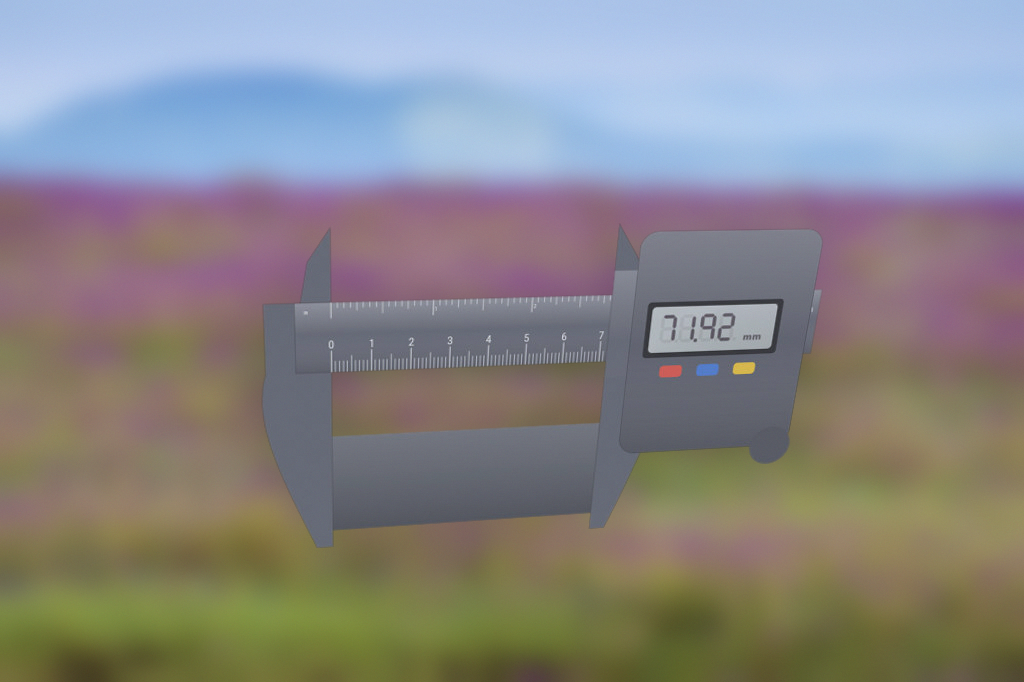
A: 71.92 mm
